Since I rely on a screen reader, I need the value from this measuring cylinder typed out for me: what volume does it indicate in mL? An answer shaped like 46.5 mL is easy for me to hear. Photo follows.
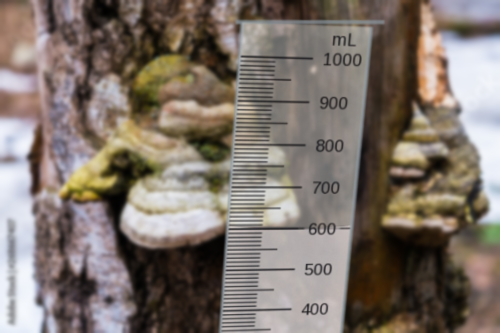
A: 600 mL
